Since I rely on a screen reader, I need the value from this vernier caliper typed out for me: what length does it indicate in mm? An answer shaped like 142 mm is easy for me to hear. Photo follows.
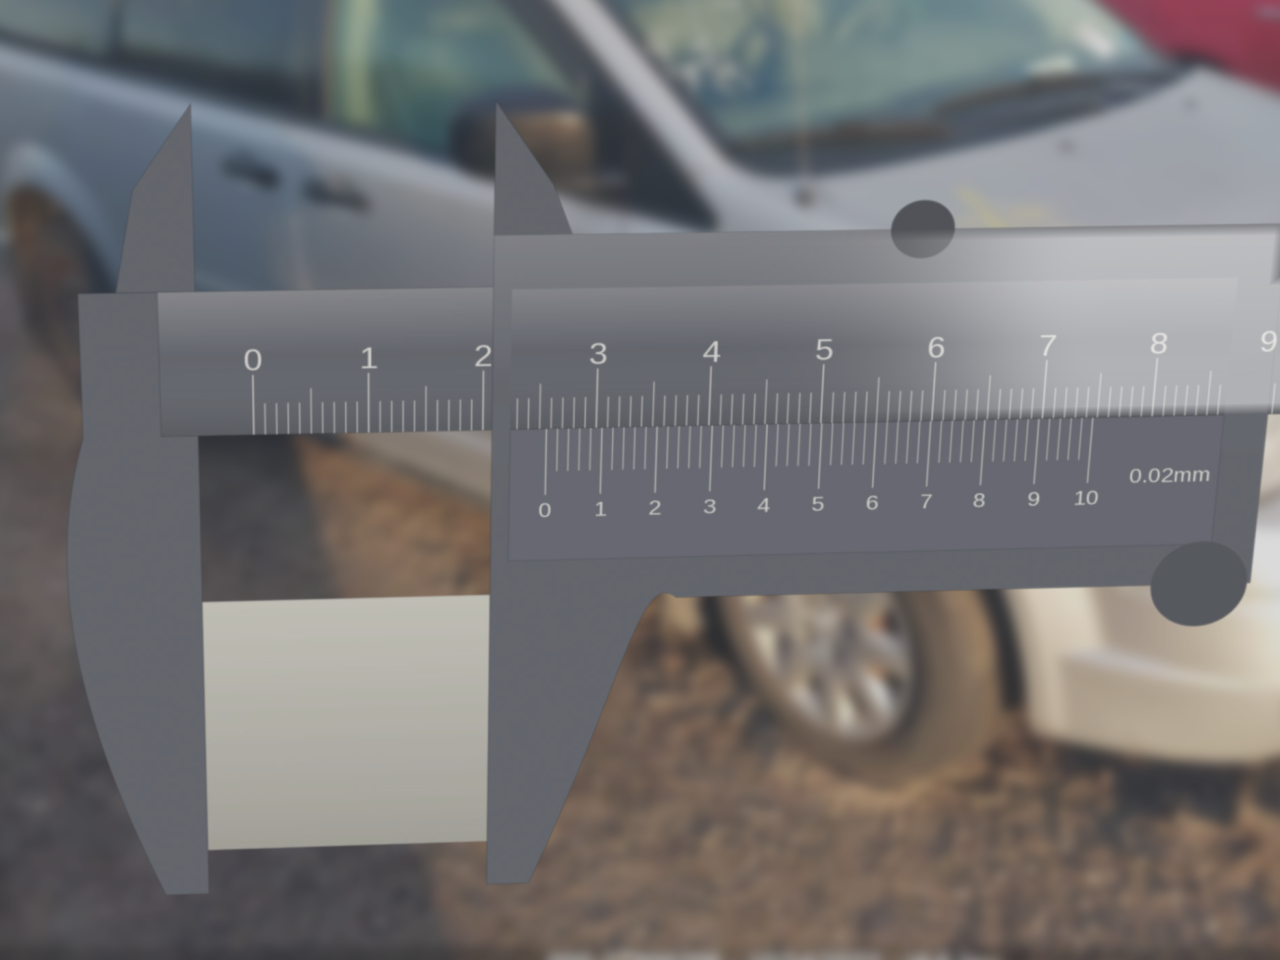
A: 25.6 mm
